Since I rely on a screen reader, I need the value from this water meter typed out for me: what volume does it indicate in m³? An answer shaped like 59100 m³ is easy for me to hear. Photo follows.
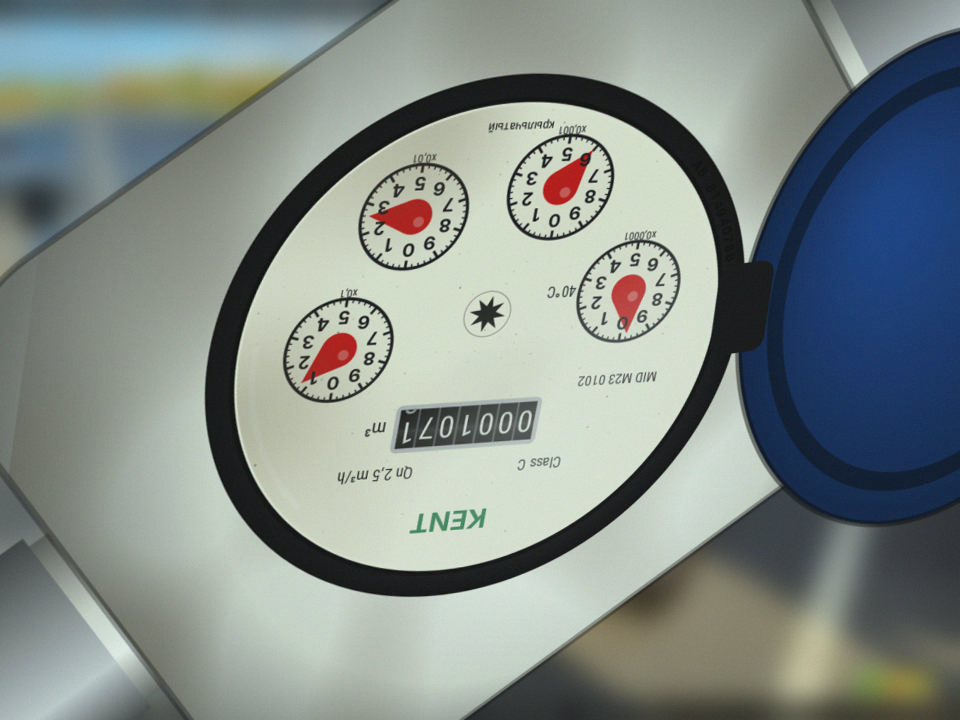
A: 1071.1259 m³
